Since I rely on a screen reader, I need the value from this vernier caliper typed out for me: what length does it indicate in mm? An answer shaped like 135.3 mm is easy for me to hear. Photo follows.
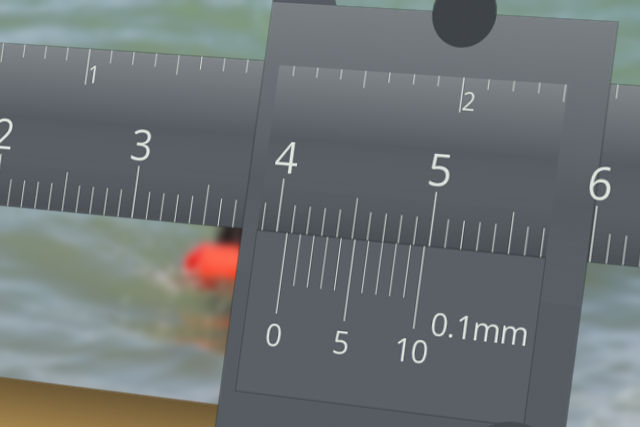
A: 40.7 mm
